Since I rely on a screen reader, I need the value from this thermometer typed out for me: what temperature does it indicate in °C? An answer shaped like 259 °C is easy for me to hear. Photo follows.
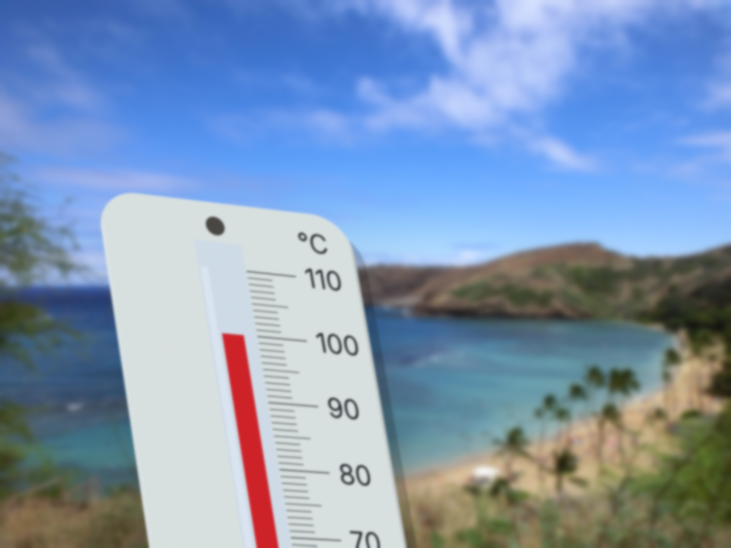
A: 100 °C
